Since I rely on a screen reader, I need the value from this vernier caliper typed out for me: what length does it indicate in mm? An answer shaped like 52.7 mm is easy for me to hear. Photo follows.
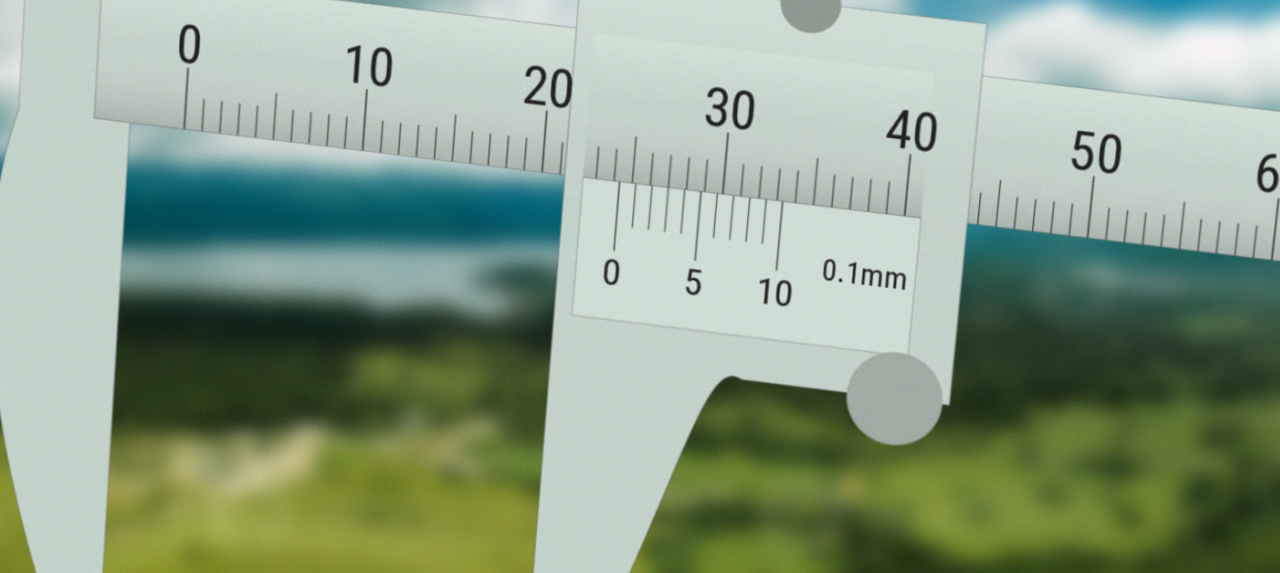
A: 24.3 mm
